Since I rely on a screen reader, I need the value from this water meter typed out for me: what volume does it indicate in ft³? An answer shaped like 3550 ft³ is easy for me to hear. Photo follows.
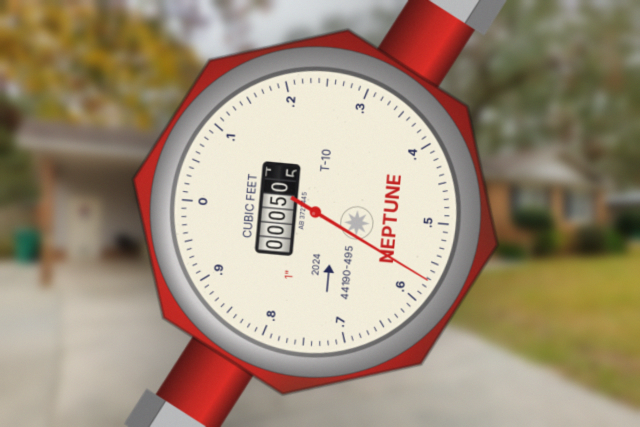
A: 504.57 ft³
